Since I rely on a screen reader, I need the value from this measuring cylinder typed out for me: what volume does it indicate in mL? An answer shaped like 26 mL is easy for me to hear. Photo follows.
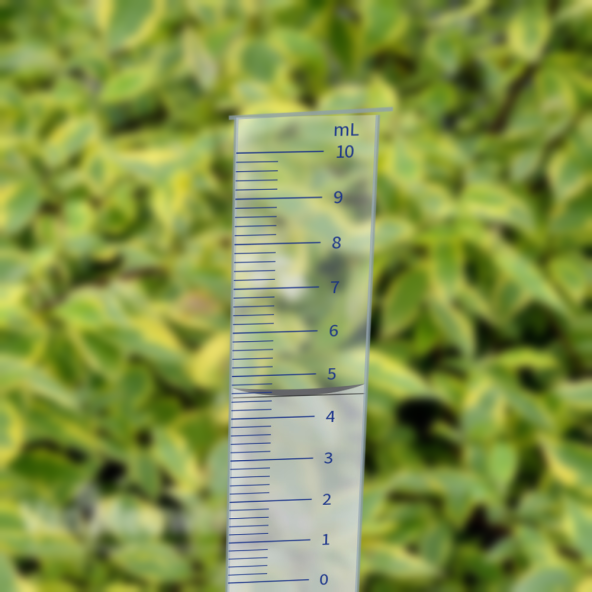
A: 4.5 mL
